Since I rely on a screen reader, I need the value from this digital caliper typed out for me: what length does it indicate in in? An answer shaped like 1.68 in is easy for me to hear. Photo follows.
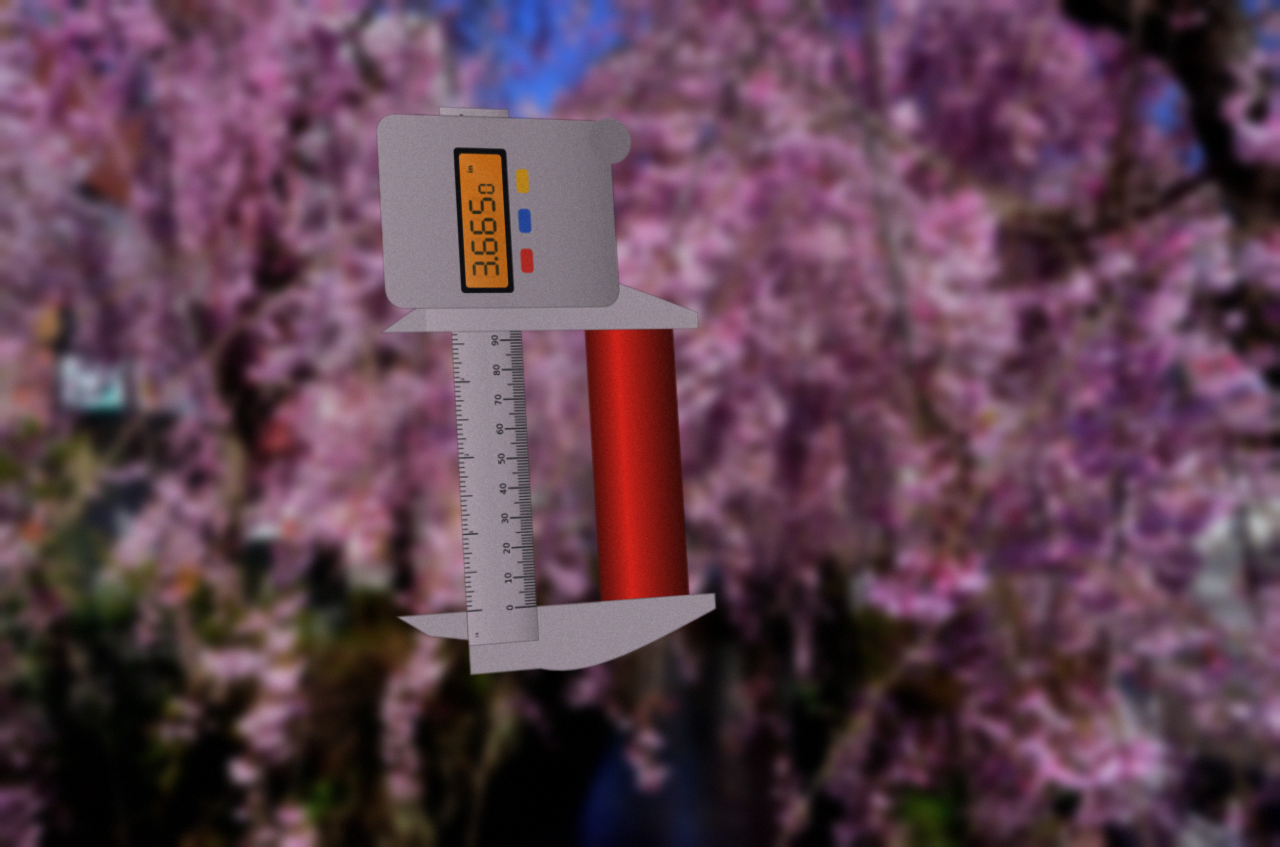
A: 3.6650 in
